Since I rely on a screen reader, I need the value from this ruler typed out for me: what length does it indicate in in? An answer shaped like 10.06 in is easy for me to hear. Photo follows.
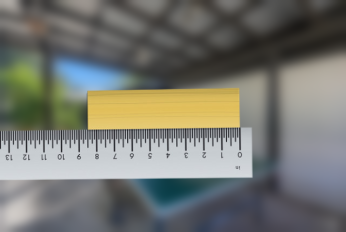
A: 8.5 in
